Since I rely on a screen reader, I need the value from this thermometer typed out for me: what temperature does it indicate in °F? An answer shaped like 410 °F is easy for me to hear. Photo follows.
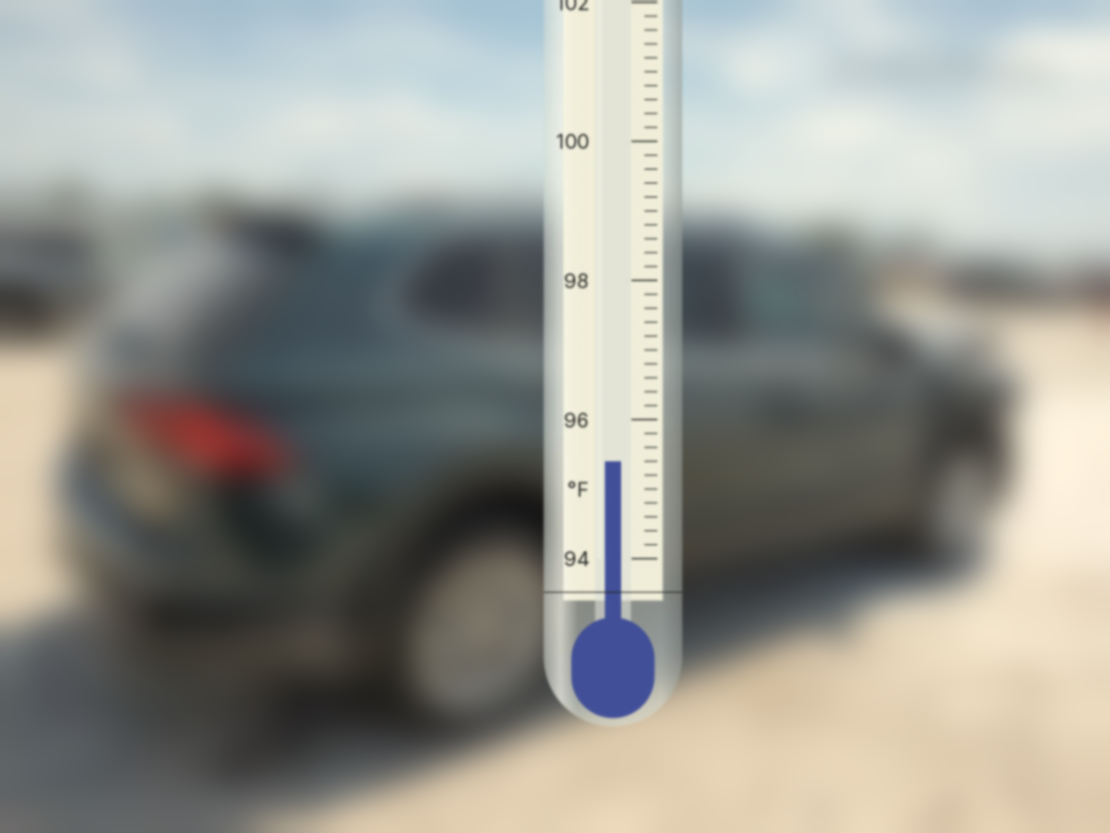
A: 95.4 °F
